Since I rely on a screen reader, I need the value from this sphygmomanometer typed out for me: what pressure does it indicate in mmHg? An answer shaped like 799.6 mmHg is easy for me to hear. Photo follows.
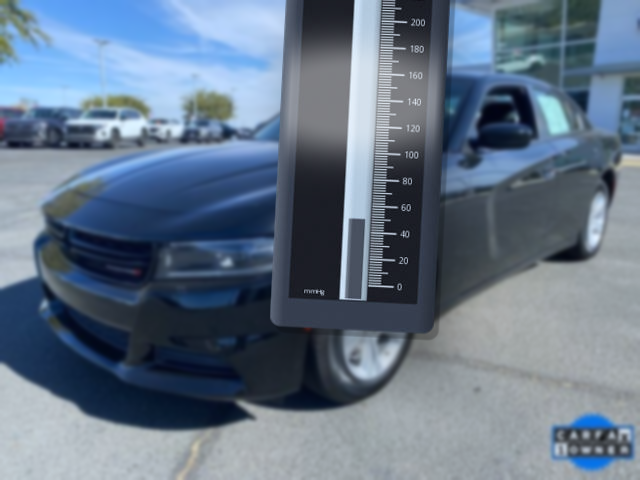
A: 50 mmHg
